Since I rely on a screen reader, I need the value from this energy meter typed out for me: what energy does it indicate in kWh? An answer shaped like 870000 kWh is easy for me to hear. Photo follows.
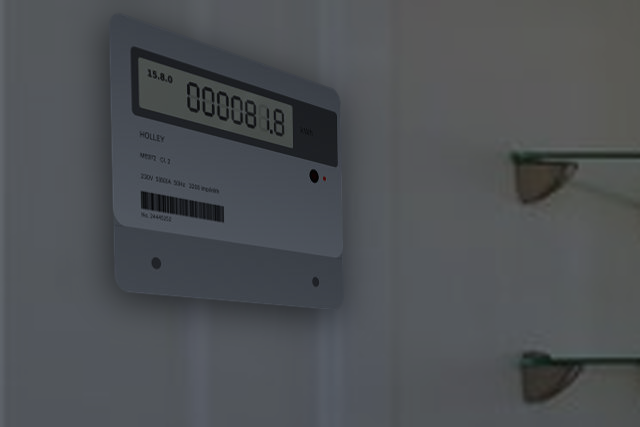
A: 81.8 kWh
